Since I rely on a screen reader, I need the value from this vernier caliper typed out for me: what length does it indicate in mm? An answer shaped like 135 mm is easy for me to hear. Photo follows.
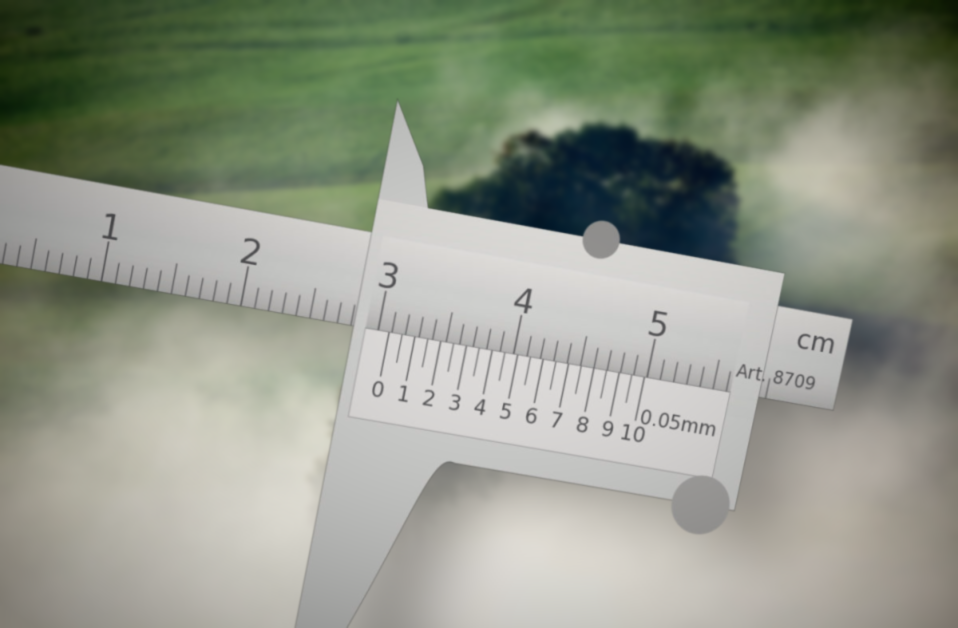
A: 30.8 mm
